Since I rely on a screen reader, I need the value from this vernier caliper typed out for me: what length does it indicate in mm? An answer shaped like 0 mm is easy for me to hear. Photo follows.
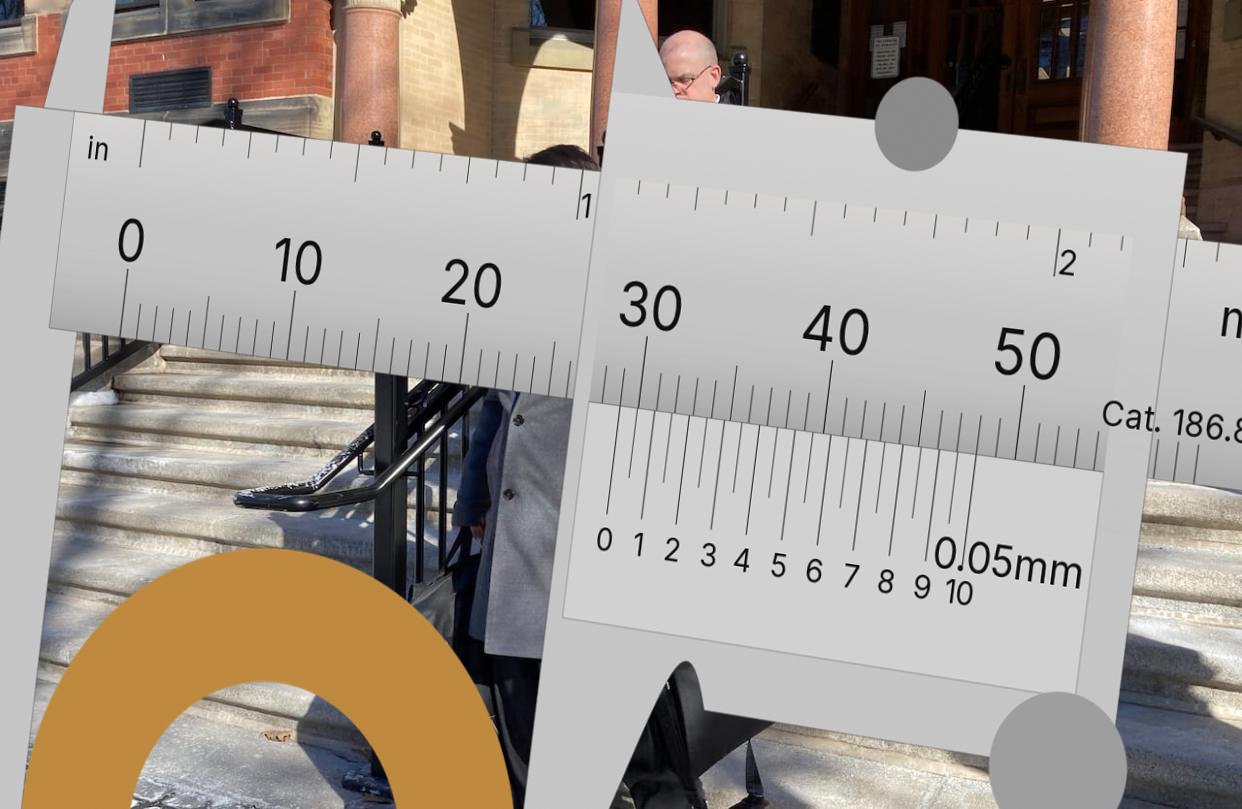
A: 29.0 mm
